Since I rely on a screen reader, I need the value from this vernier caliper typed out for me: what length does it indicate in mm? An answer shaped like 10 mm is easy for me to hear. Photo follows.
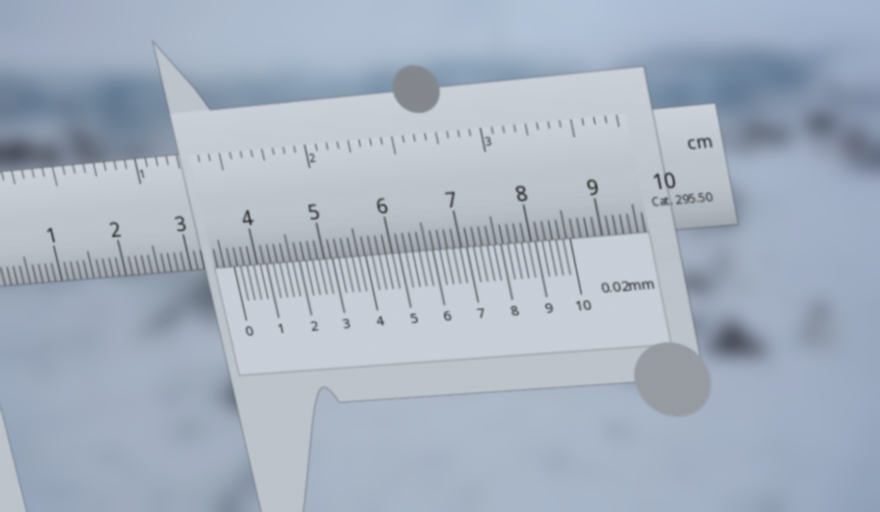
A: 36.5 mm
